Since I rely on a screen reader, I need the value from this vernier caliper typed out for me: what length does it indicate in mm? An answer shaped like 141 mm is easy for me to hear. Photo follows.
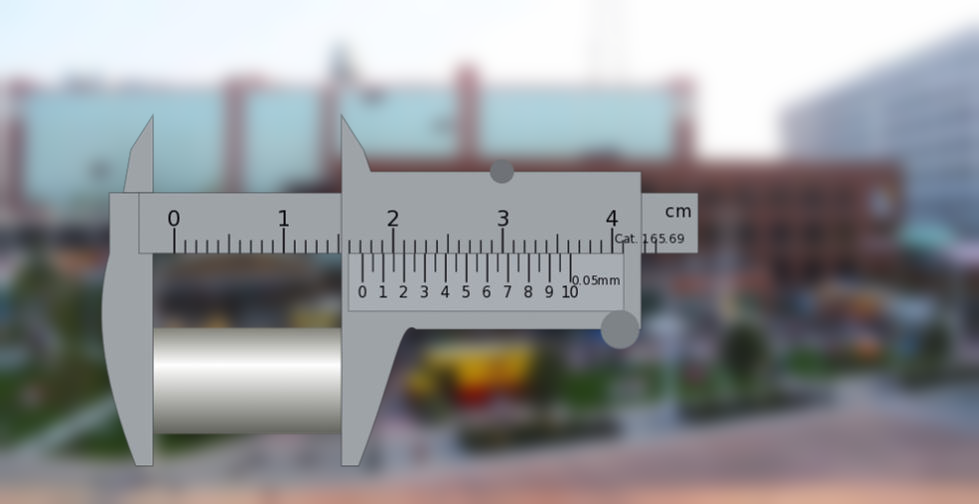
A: 17.2 mm
